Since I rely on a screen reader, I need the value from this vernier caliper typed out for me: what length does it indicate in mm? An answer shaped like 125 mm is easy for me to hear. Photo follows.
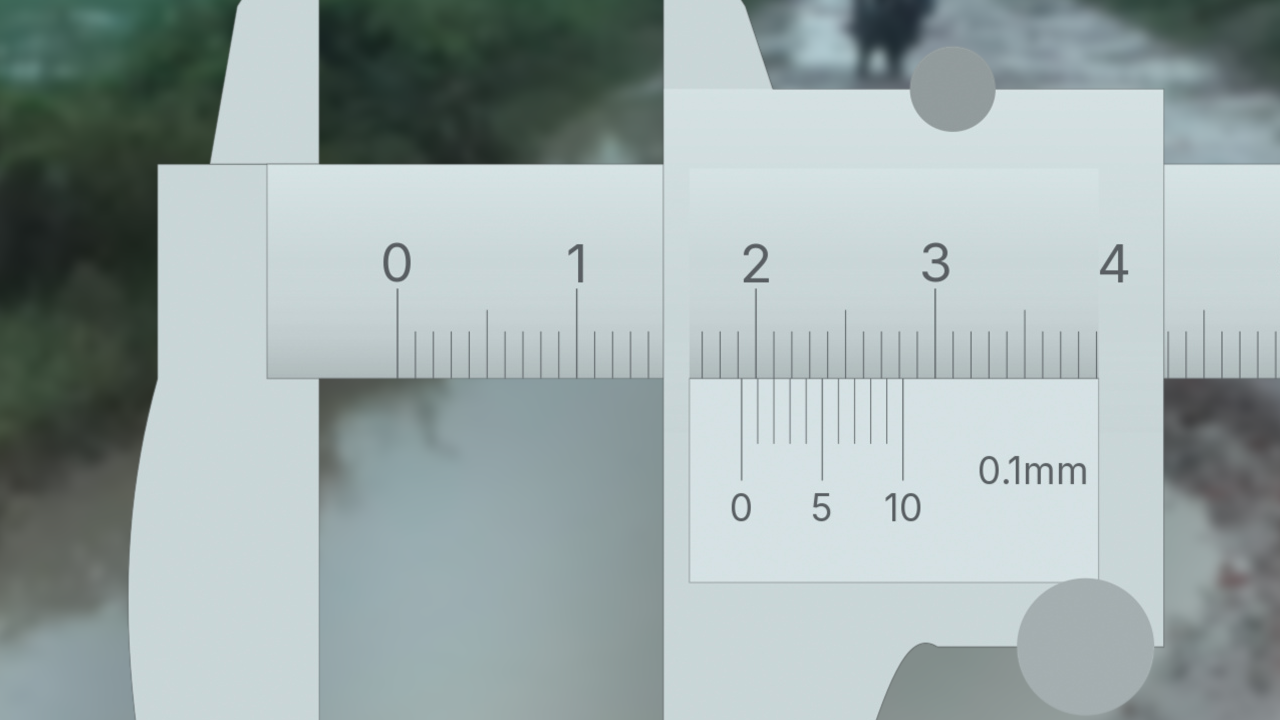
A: 19.2 mm
